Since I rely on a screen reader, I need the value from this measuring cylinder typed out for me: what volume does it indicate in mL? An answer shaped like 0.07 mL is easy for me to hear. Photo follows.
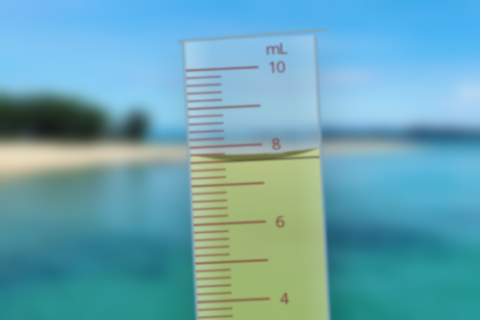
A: 7.6 mL
